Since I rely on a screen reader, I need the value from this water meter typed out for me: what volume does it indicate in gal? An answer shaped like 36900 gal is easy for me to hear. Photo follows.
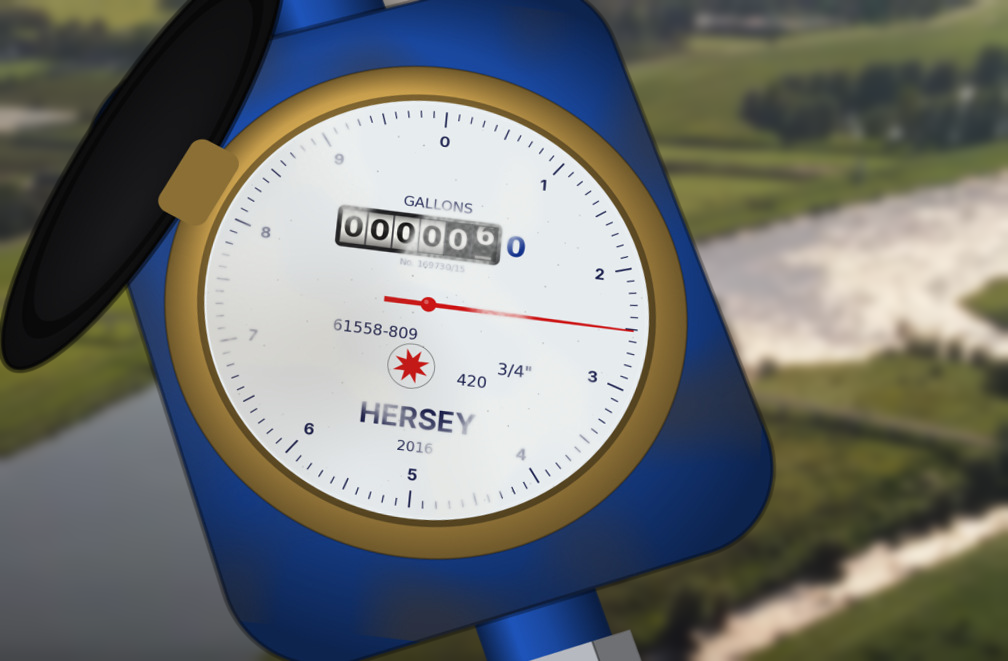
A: 62.5 gal
